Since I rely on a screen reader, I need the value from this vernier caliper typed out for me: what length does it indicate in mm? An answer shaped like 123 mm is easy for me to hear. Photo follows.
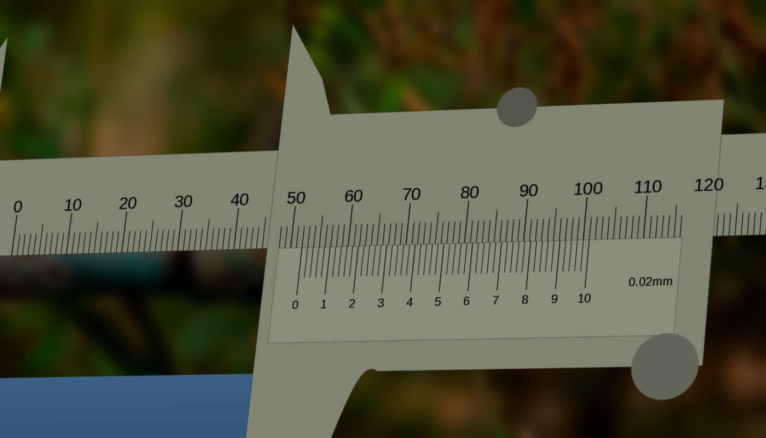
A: 52.0 mm
